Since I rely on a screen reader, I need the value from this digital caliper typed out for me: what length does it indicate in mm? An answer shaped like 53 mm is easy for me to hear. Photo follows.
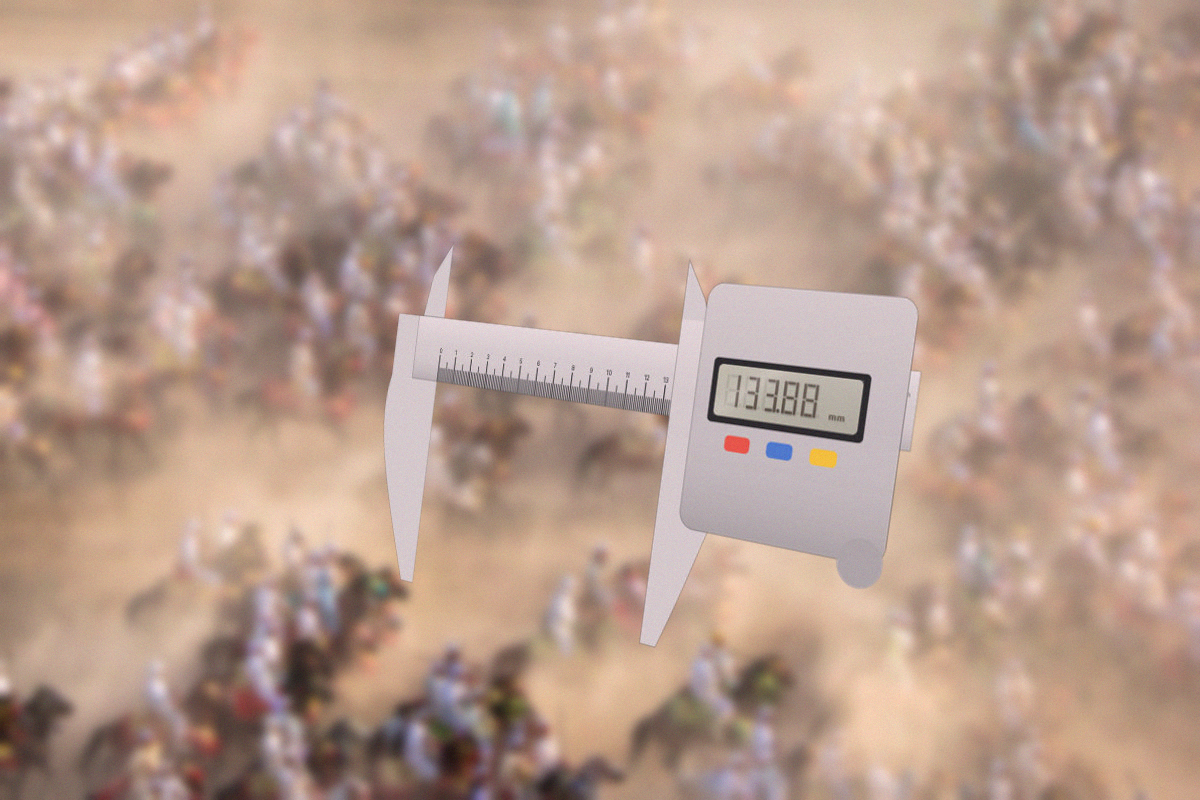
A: 133.88 mm
